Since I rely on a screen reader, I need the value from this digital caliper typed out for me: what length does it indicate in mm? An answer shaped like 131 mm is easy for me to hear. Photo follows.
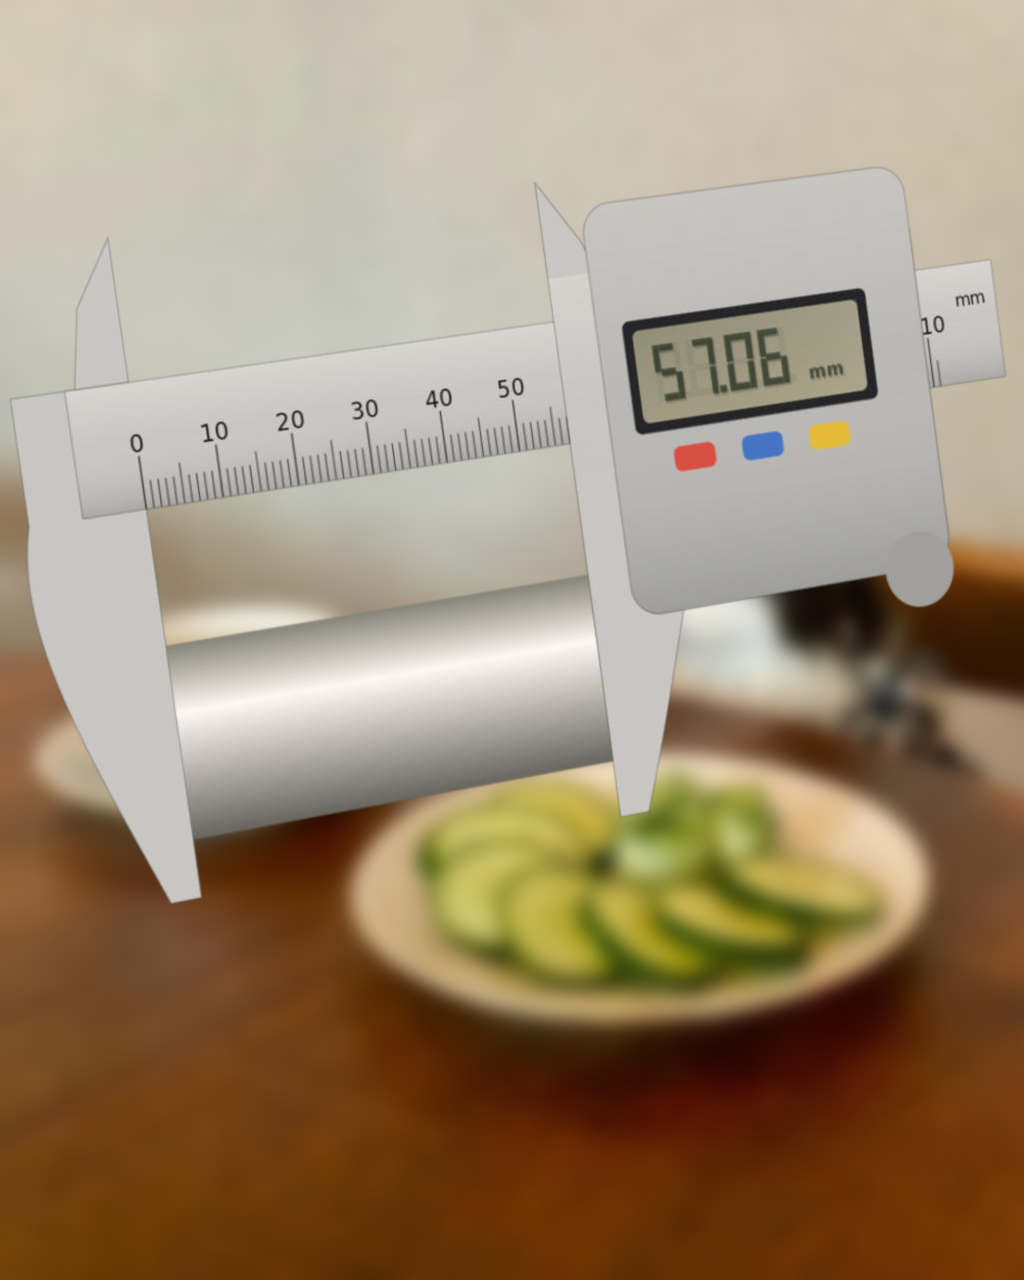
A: 57.06 mm
